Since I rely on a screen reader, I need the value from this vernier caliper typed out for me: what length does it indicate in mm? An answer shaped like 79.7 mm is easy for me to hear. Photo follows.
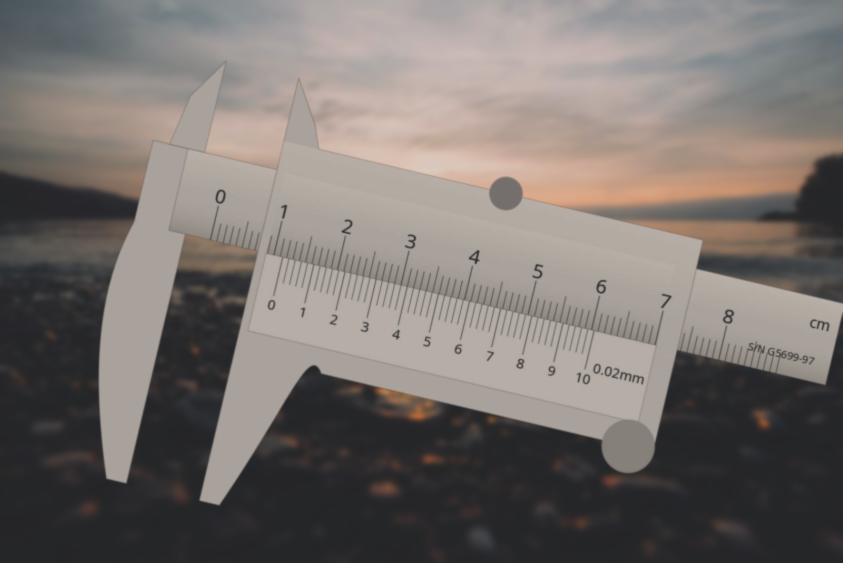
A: 11.4 mm
